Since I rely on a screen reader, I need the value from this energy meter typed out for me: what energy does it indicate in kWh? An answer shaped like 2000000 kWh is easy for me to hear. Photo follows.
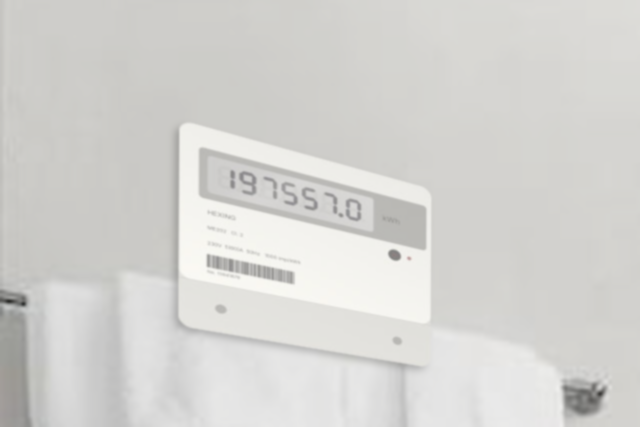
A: 197557.0 kWh
